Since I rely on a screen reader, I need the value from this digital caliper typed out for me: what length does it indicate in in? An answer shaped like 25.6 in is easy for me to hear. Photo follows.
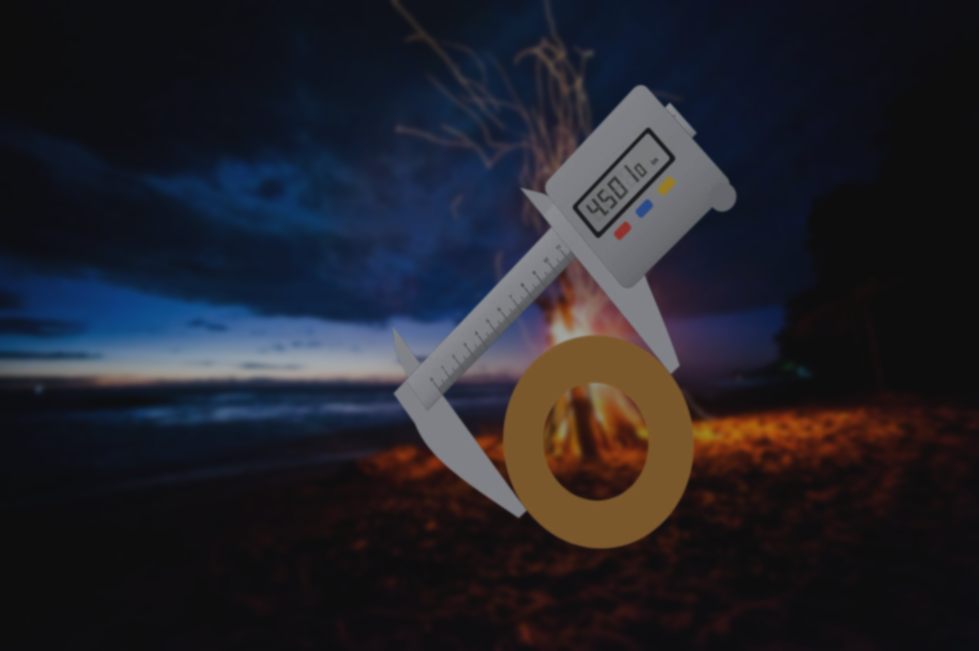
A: 4.5010 in
